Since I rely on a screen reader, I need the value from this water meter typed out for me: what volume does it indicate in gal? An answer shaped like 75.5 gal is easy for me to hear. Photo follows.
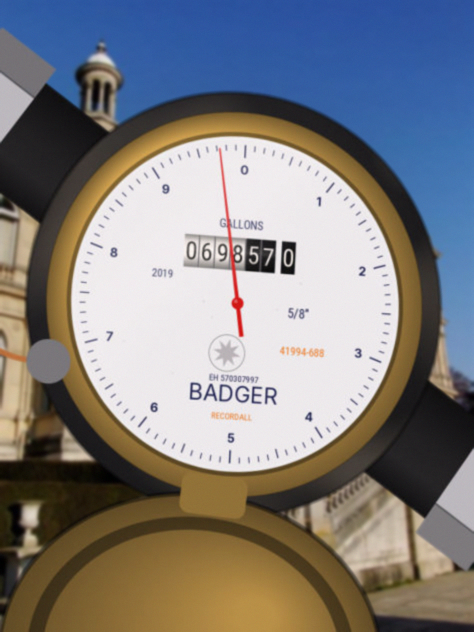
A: 698569.7 gal
